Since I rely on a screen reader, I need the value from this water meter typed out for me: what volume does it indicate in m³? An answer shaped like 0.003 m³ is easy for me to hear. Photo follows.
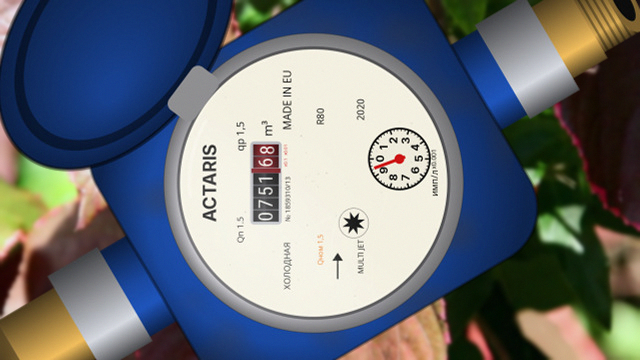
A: 751.679 m³
